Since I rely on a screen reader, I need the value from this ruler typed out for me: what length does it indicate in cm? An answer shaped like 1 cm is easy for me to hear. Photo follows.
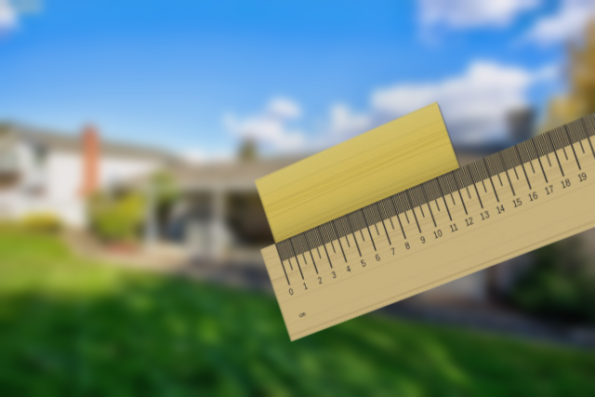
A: 12.5 cm
